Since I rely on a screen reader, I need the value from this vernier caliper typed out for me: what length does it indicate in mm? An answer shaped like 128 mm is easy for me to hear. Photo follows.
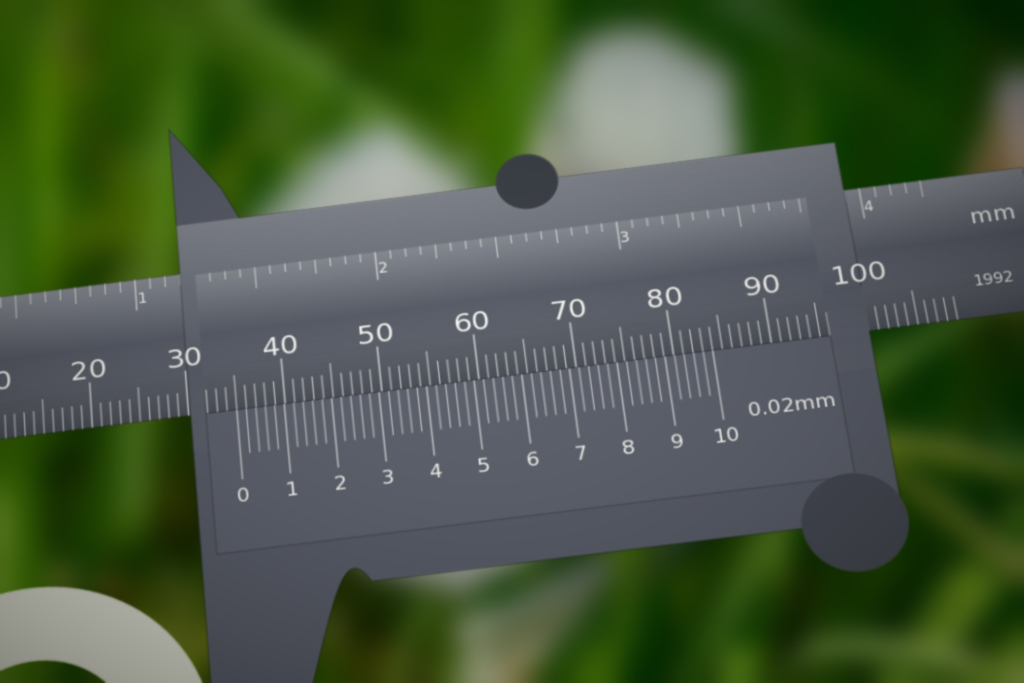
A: 35.0 mm
